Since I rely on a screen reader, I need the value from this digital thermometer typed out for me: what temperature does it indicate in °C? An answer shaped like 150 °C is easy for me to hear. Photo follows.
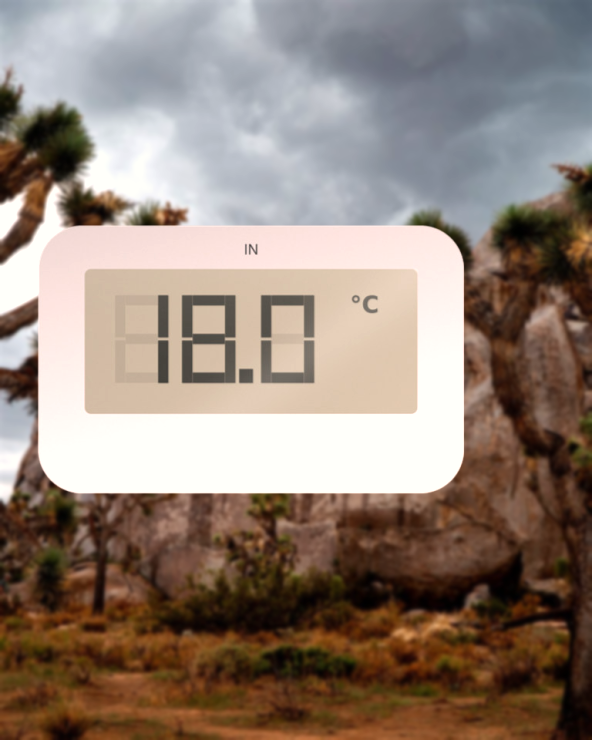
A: 18.0 °C
